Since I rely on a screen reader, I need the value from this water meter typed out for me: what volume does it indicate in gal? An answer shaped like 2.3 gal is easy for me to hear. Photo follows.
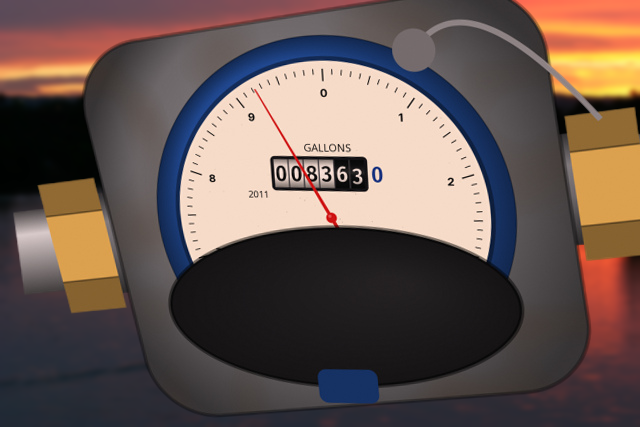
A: 83629.2 gal
